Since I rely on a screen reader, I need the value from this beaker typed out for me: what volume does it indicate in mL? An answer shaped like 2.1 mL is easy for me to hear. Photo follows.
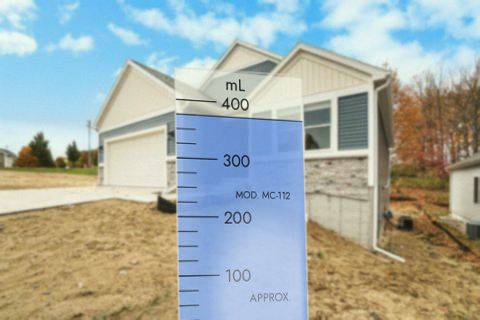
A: 375 mL
